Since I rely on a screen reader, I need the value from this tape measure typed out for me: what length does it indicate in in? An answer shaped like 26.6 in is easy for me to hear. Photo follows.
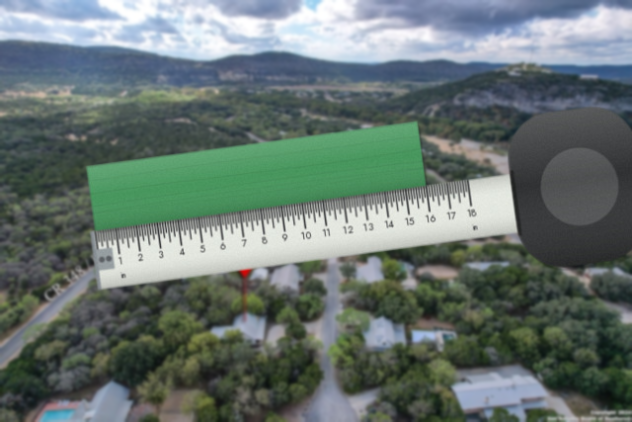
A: 16 in
